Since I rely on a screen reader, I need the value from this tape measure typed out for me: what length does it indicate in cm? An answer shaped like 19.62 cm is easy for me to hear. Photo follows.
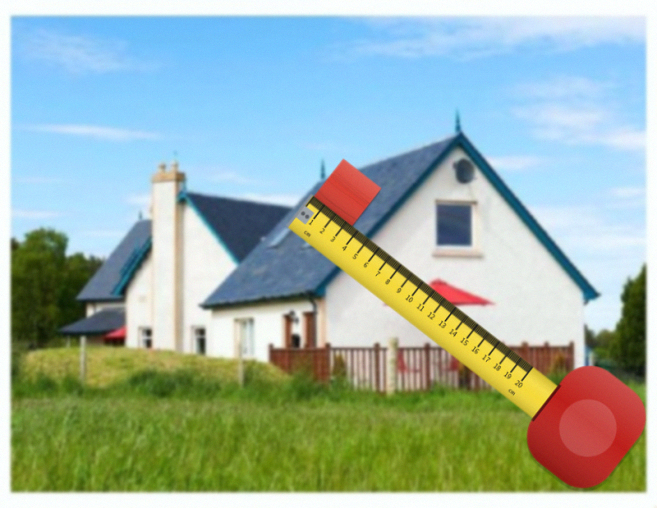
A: 3.5 cm
